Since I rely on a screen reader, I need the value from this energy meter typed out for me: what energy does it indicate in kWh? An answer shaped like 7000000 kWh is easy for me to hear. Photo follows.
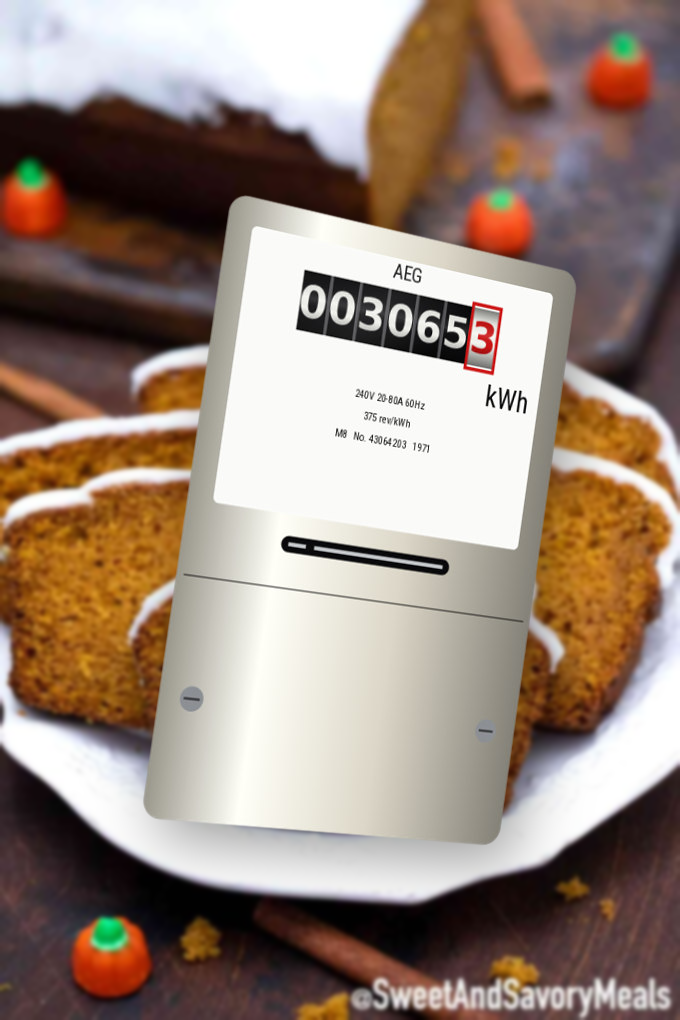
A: 3065.3 kWh
